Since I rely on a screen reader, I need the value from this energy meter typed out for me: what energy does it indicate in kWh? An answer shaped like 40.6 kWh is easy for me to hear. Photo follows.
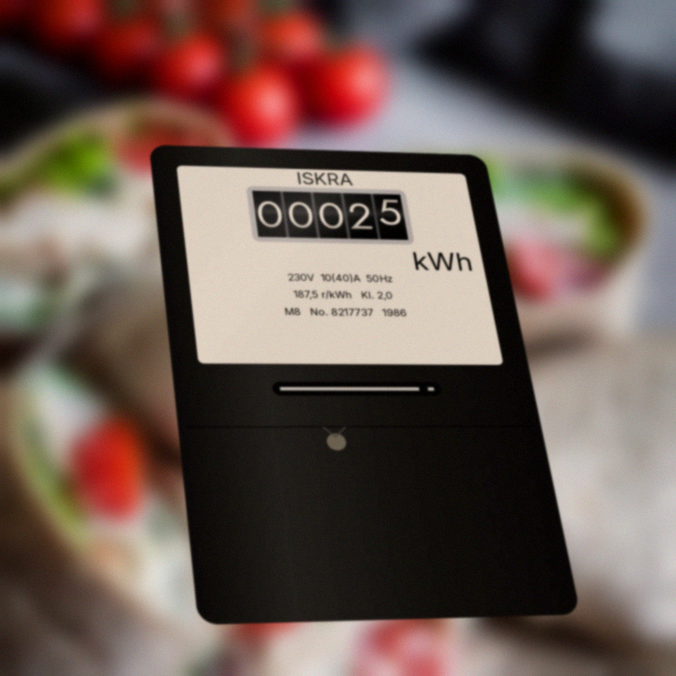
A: 25 kWh
